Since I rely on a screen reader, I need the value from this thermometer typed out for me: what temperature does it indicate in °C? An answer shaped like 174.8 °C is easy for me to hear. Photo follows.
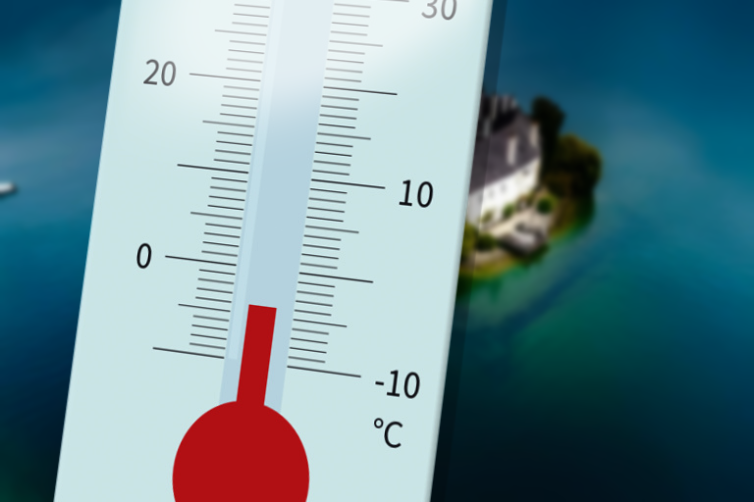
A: -4 °C
